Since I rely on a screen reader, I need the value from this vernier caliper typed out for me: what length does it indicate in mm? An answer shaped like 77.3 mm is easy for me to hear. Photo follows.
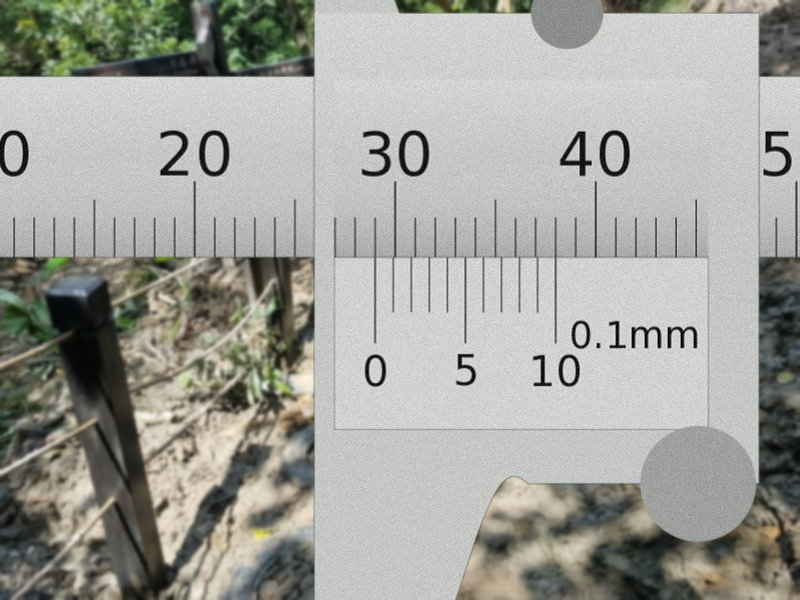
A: 29.0 mm
